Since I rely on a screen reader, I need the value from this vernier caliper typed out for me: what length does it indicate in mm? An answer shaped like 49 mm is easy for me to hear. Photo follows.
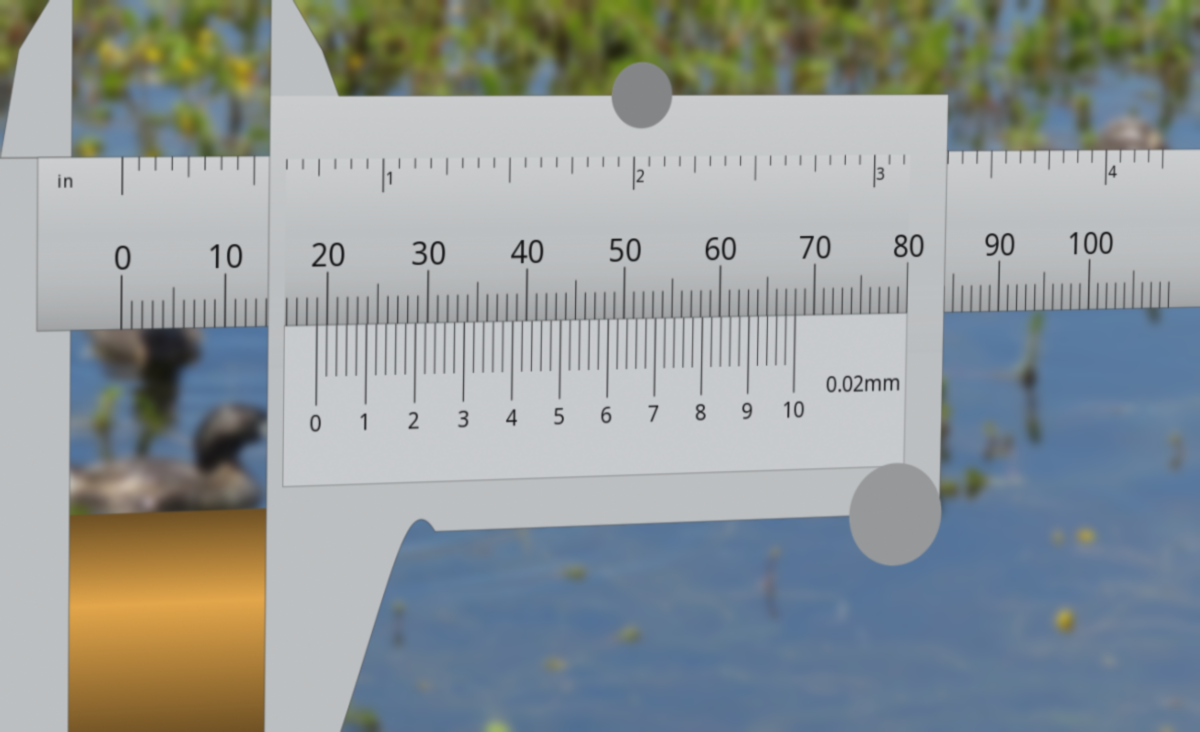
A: 19.0 mm
